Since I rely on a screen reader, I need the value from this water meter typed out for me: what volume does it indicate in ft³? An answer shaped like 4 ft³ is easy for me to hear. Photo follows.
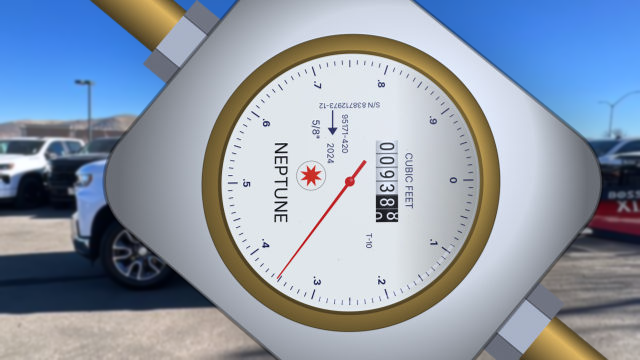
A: 9388.35 ft³
